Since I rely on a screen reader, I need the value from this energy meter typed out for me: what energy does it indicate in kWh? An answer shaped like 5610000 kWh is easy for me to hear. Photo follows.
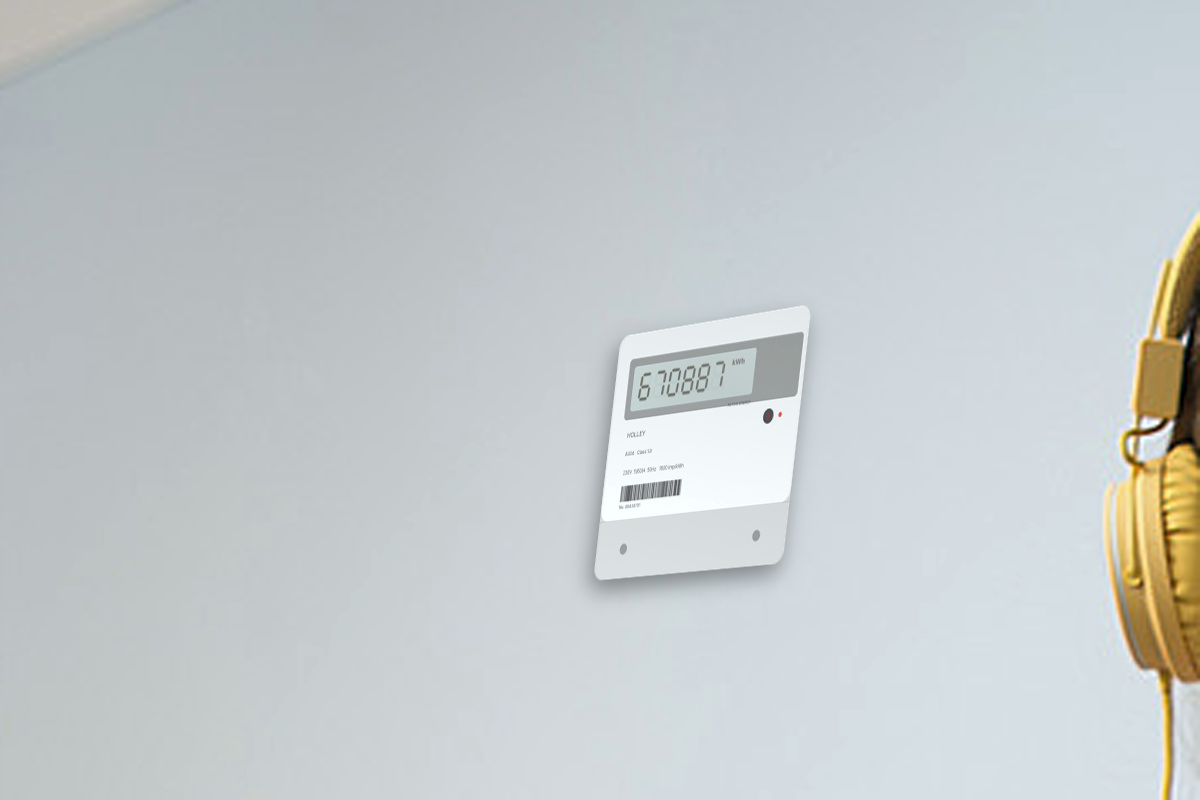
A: 670887 kWh
